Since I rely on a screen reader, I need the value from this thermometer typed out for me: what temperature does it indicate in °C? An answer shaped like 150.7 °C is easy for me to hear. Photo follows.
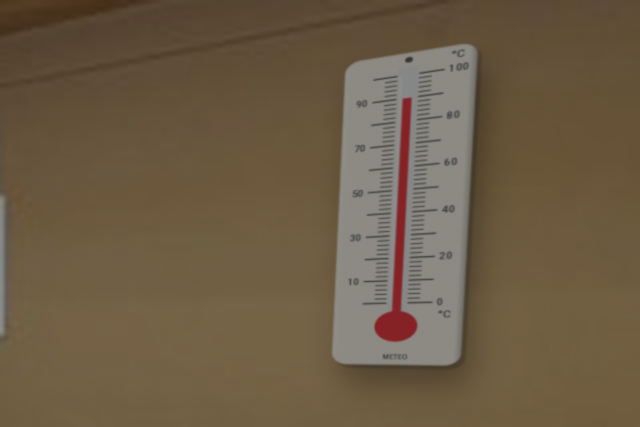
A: 90 °C
